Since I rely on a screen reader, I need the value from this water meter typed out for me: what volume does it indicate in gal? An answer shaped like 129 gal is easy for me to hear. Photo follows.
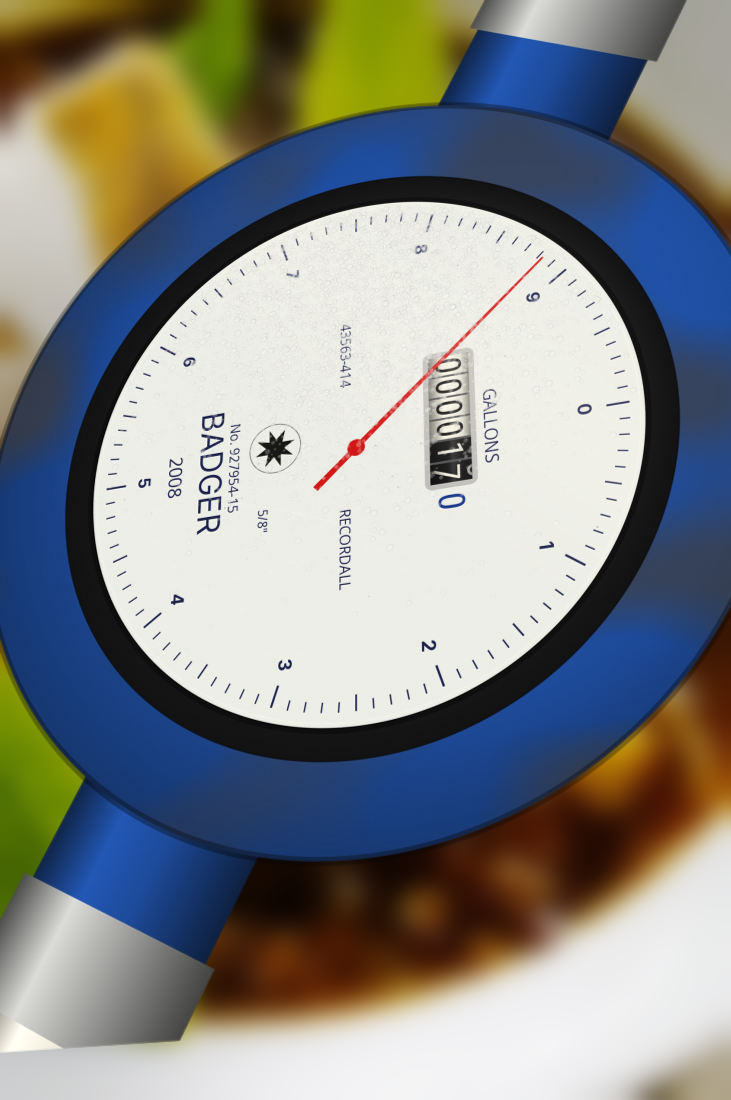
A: 168.8 gal
